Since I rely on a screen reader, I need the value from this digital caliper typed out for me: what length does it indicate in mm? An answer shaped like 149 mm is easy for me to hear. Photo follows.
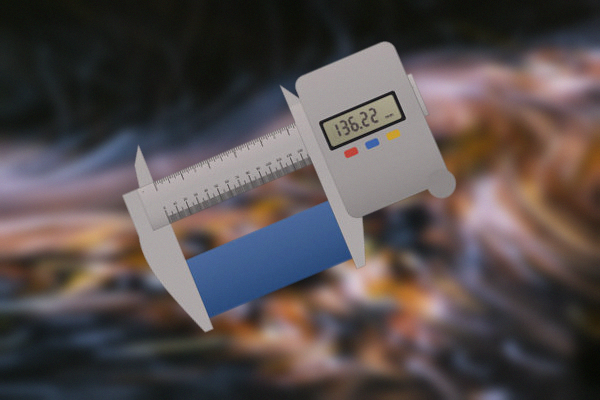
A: 136.22 mm
